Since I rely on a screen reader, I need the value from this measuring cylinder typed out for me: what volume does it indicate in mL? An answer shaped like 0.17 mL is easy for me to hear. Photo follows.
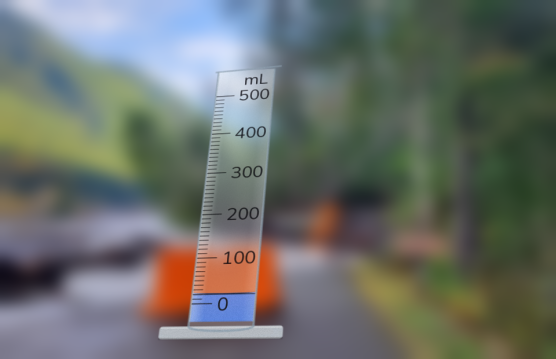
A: 20 mL
